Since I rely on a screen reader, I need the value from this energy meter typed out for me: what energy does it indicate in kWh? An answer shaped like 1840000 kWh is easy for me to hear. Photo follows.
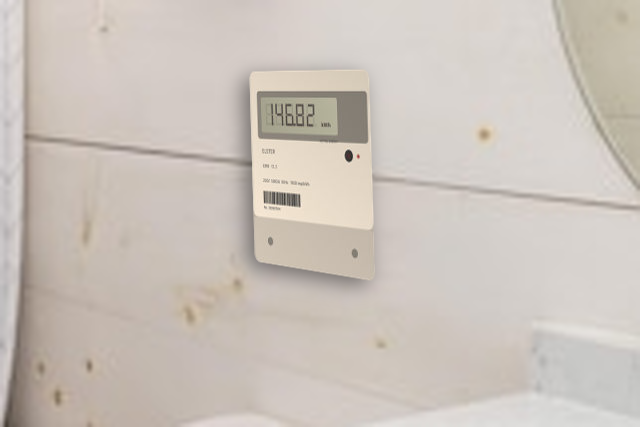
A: 146.82 kWh
